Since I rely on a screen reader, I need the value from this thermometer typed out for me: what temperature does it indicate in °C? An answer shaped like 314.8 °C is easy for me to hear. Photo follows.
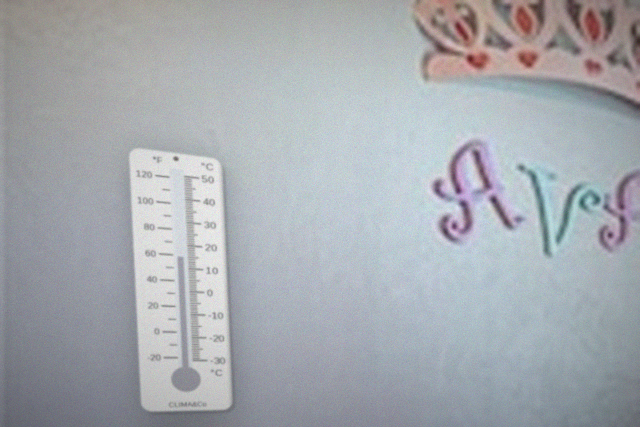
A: 15 °C
